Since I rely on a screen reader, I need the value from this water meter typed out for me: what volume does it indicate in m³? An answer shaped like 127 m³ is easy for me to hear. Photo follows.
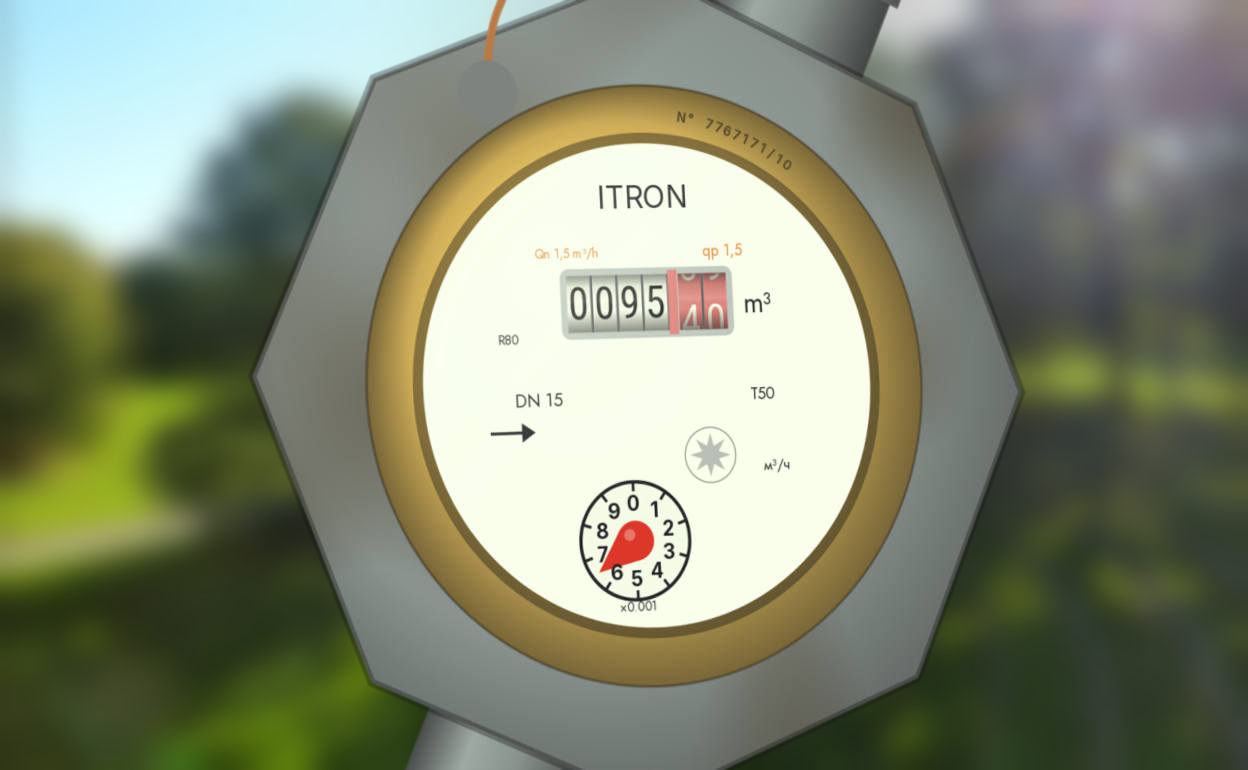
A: 95.396 m³
